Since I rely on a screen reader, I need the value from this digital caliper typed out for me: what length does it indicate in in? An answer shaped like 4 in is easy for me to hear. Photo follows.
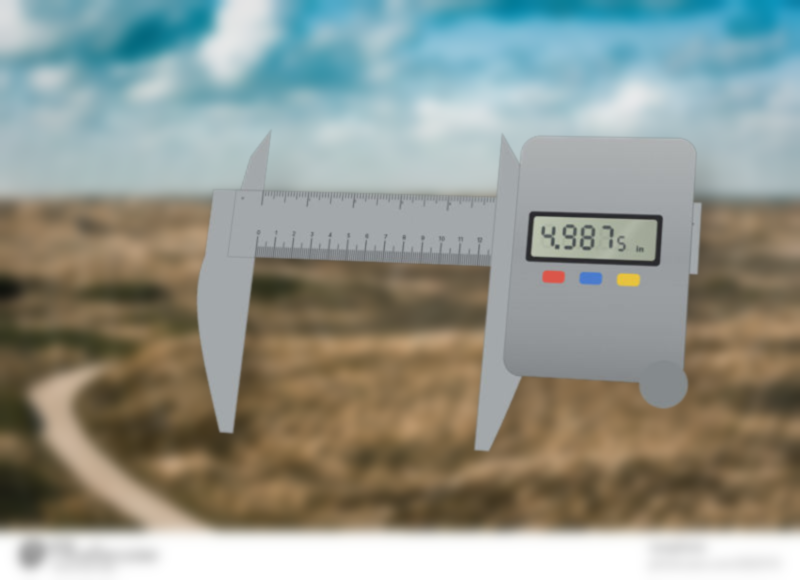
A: 4.9875 in
